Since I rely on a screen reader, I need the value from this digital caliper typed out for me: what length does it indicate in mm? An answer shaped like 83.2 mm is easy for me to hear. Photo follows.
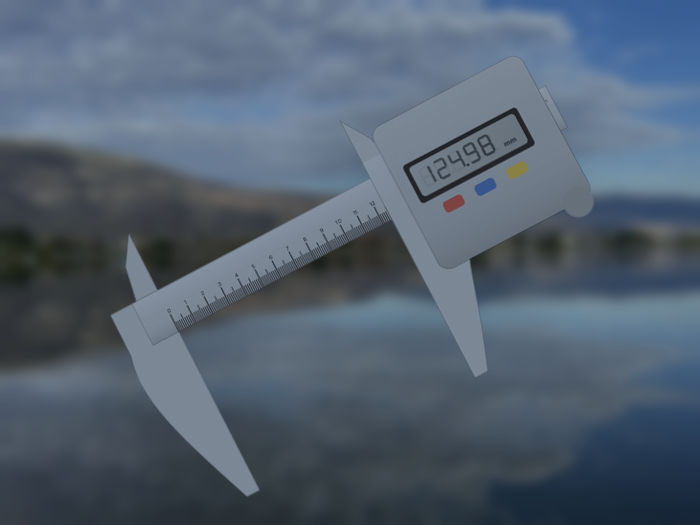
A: 124.98 mm
